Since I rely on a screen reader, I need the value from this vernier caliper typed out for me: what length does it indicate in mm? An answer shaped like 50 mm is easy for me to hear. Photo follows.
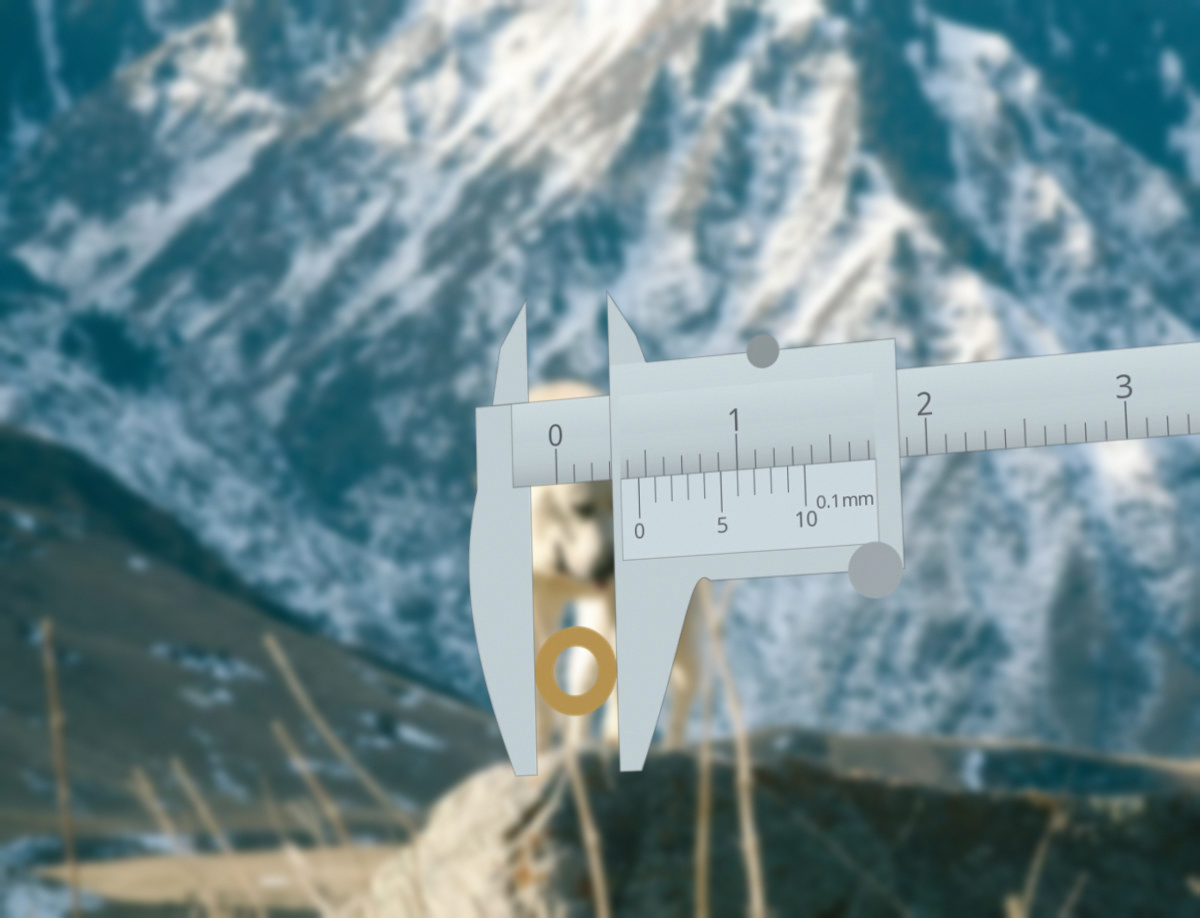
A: 4.6 mm
